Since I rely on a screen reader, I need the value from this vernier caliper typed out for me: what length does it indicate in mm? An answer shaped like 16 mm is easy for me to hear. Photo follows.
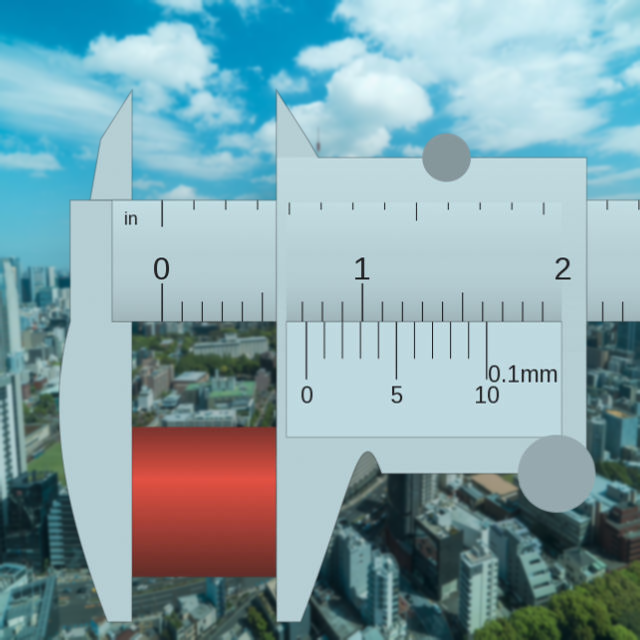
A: 7.2 mm
